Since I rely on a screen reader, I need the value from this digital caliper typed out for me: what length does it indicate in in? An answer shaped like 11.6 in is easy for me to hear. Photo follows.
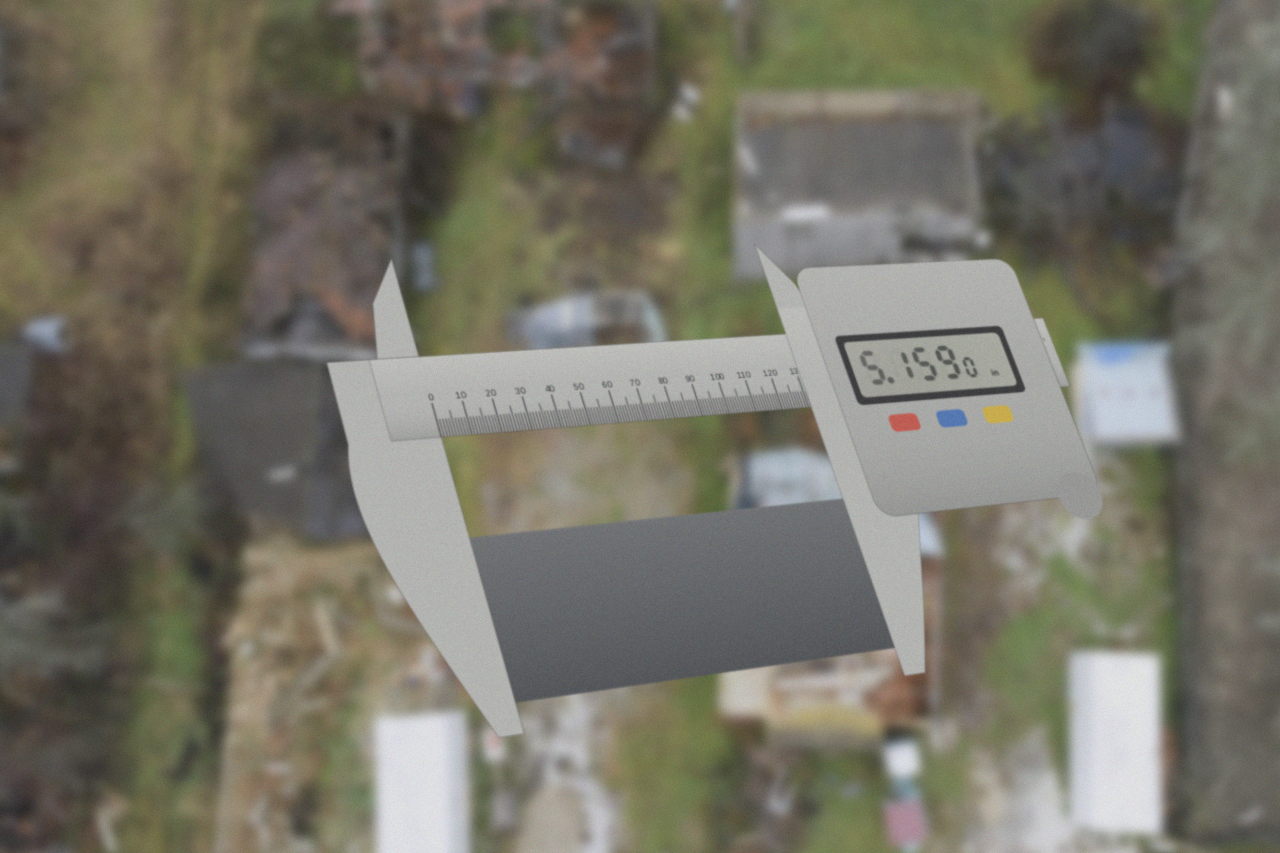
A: 5.1590 in
